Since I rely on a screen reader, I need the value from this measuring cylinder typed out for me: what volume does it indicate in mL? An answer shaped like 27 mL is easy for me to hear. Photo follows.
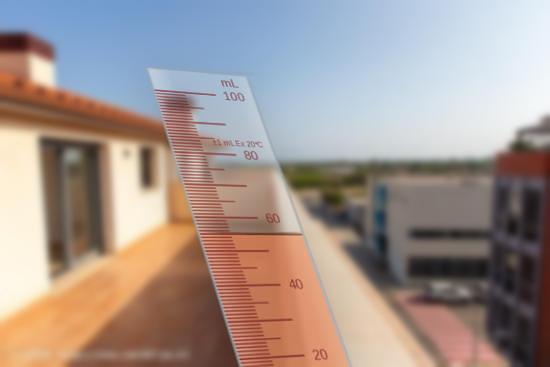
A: 55 mL
